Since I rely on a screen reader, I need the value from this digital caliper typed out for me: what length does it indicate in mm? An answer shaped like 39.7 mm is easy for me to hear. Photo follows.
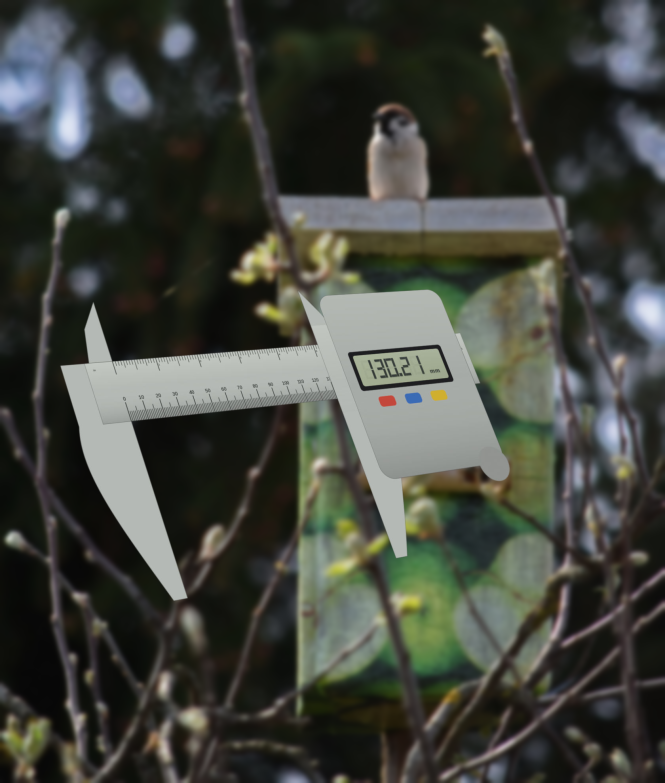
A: 130.21 mm
